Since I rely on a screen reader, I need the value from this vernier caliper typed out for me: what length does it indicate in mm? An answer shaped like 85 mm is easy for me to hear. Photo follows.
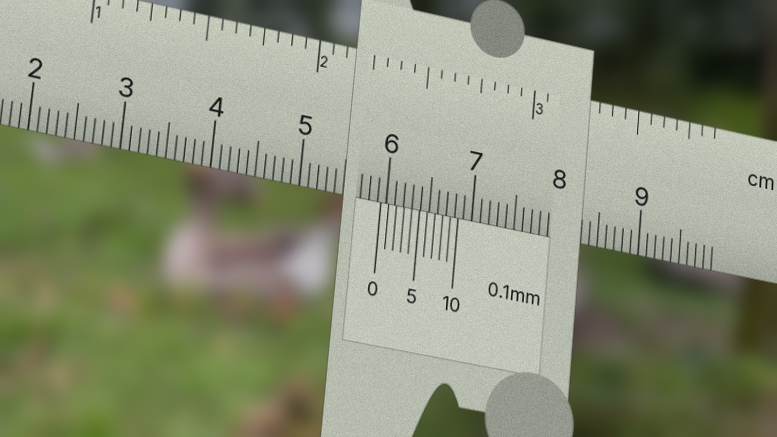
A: 59.4 mm
